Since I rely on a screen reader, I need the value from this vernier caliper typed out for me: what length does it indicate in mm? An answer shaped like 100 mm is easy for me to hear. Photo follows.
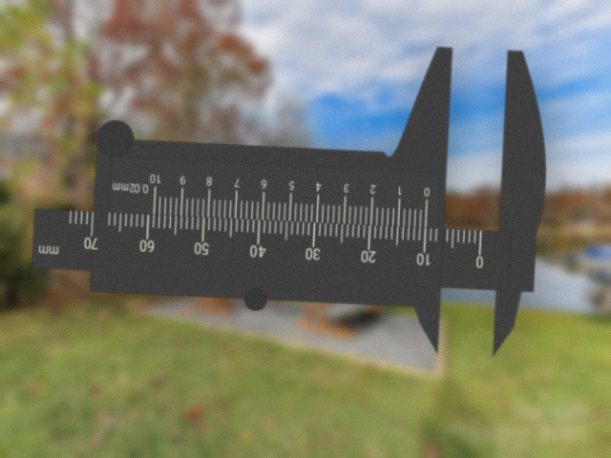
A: 10.0 mm
